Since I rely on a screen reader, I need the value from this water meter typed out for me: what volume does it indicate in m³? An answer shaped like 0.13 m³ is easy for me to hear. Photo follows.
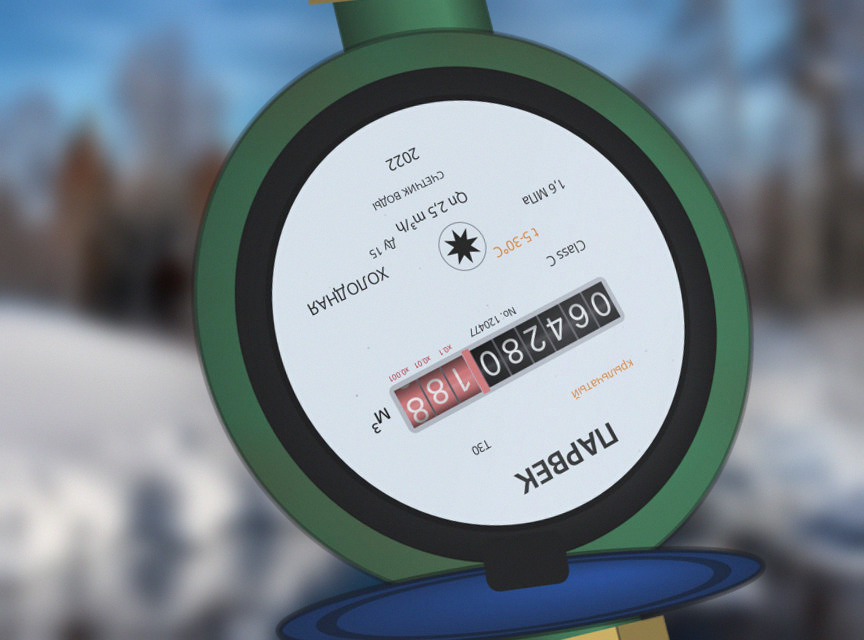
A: 64280.188 m³
